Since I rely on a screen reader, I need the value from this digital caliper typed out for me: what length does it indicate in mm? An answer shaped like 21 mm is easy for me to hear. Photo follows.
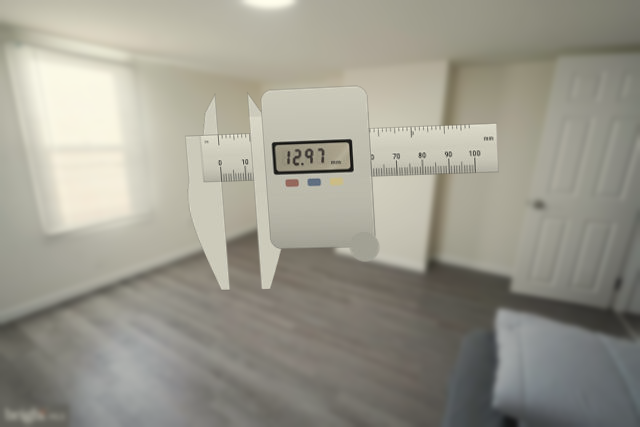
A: 12.97 mm
